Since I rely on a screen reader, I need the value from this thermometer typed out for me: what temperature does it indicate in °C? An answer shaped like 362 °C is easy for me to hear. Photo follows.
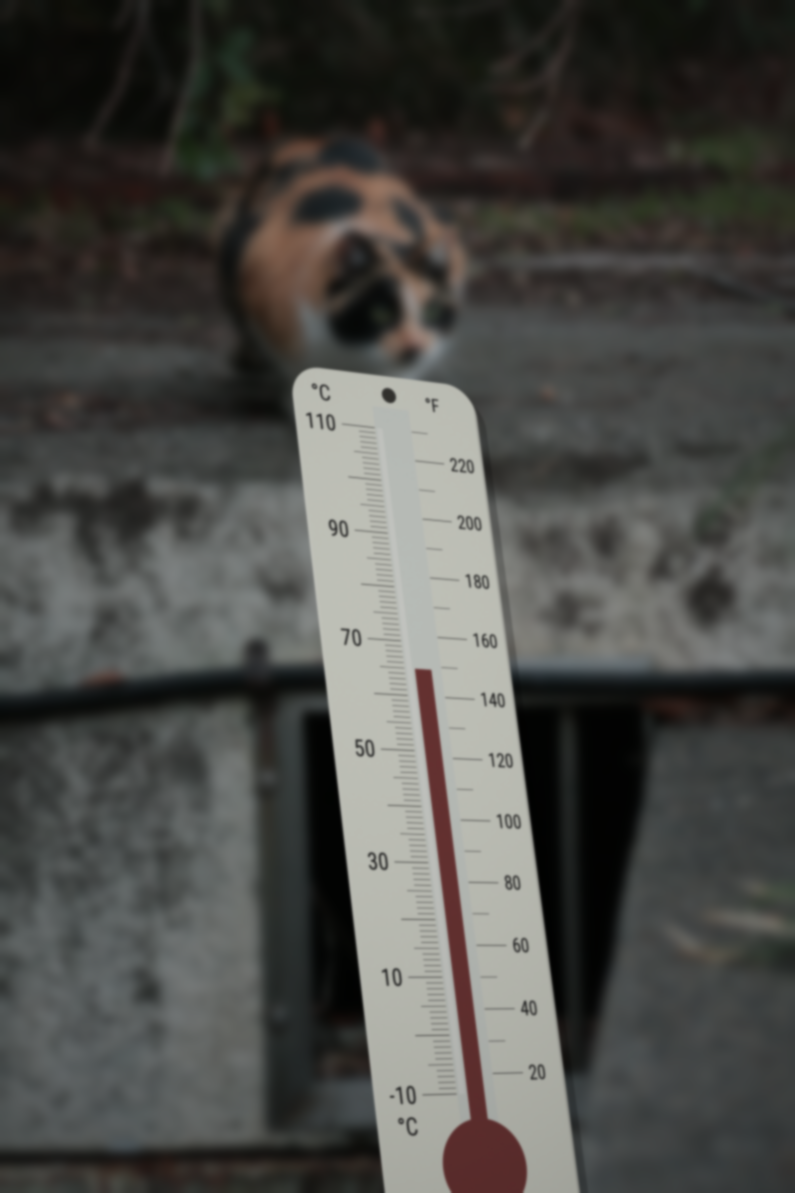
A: 65 °C
